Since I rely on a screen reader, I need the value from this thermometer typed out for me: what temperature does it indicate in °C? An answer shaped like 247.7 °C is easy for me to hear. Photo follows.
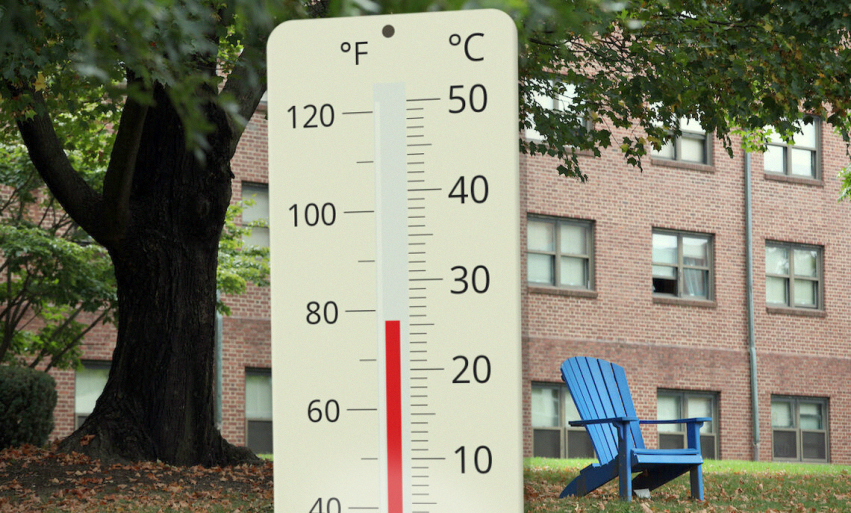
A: 25.5 °C
